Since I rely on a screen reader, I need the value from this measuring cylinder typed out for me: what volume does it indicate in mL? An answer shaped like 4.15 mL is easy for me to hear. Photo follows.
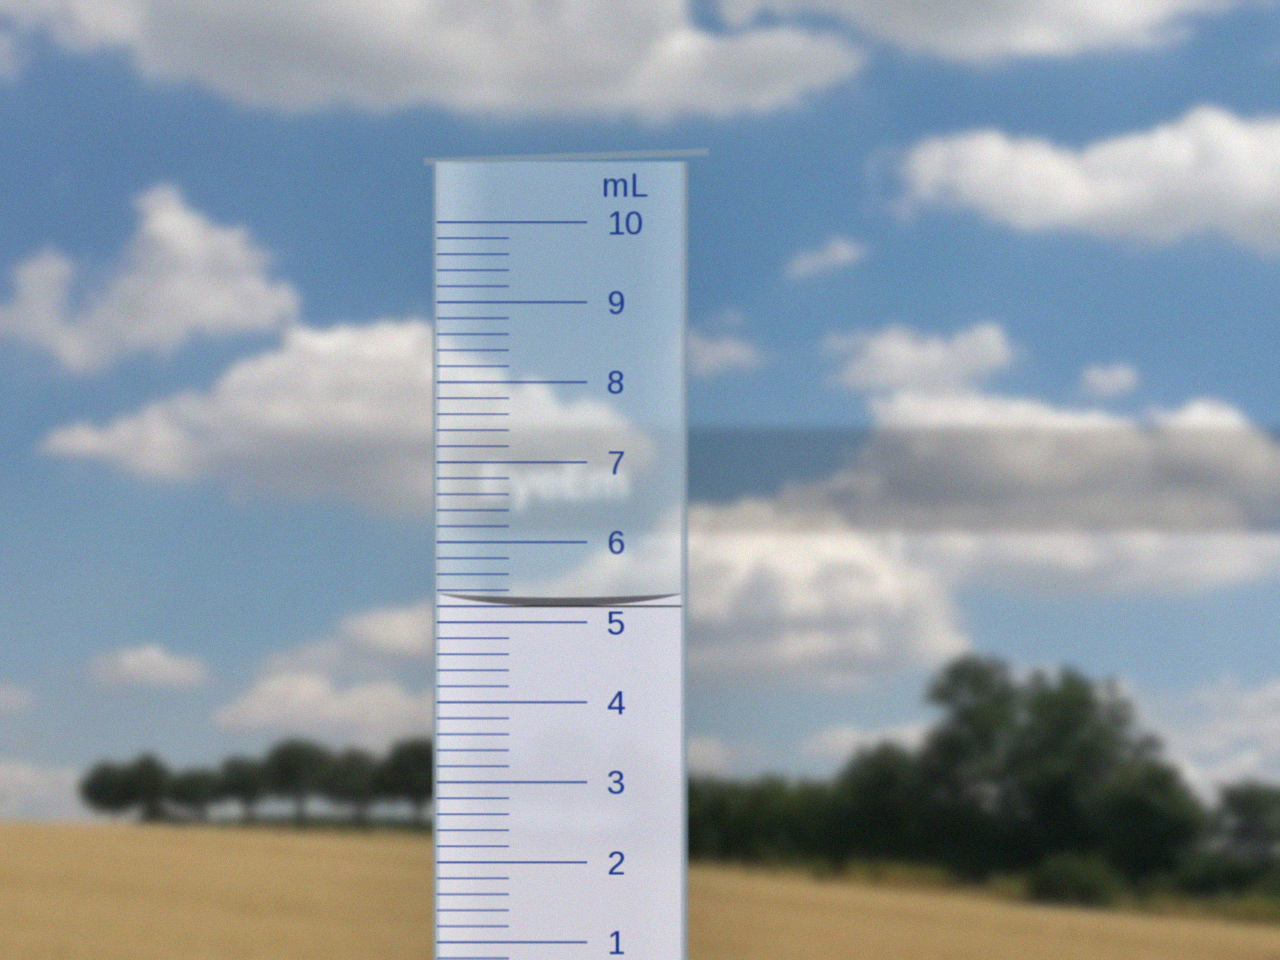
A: 5.2 mL
